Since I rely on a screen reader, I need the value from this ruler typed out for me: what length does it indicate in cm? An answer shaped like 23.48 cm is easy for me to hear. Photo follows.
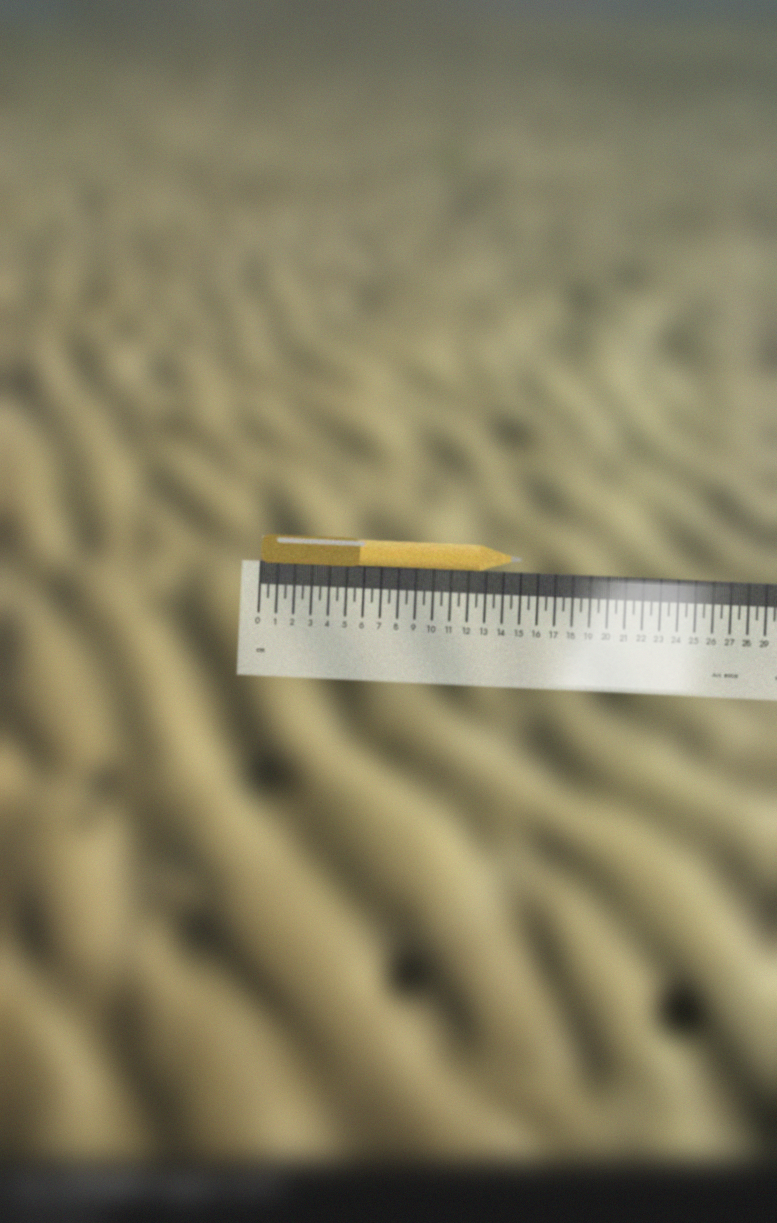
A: 15 cm
